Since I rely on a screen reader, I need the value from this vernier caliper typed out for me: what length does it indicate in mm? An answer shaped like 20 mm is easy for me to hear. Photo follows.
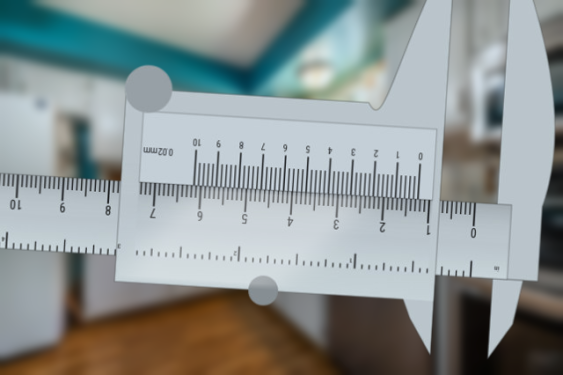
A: 12.5 mm
